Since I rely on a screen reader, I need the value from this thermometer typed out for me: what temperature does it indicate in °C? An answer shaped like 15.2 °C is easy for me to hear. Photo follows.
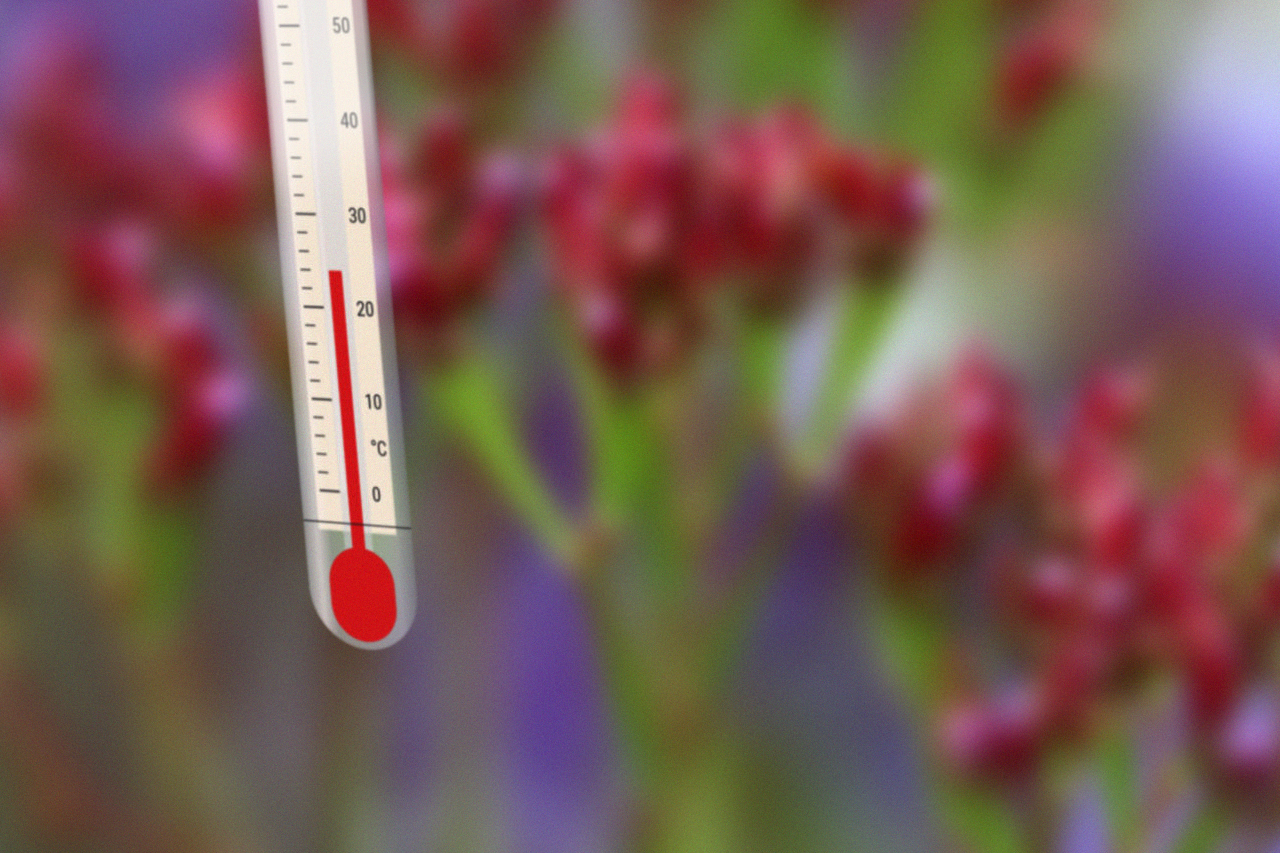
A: 24 °C
